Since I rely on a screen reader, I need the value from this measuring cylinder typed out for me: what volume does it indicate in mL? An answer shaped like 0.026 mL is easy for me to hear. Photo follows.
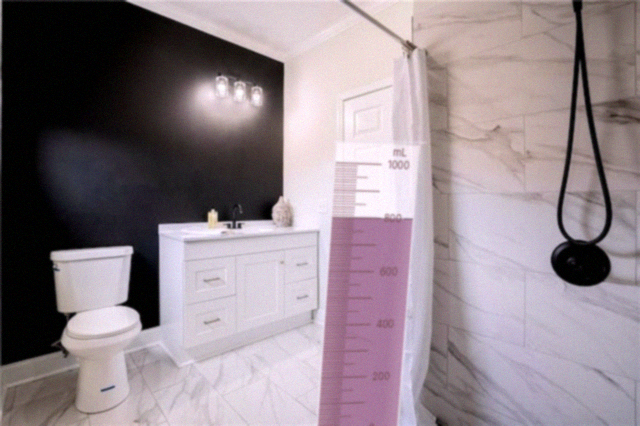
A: 800 mL
